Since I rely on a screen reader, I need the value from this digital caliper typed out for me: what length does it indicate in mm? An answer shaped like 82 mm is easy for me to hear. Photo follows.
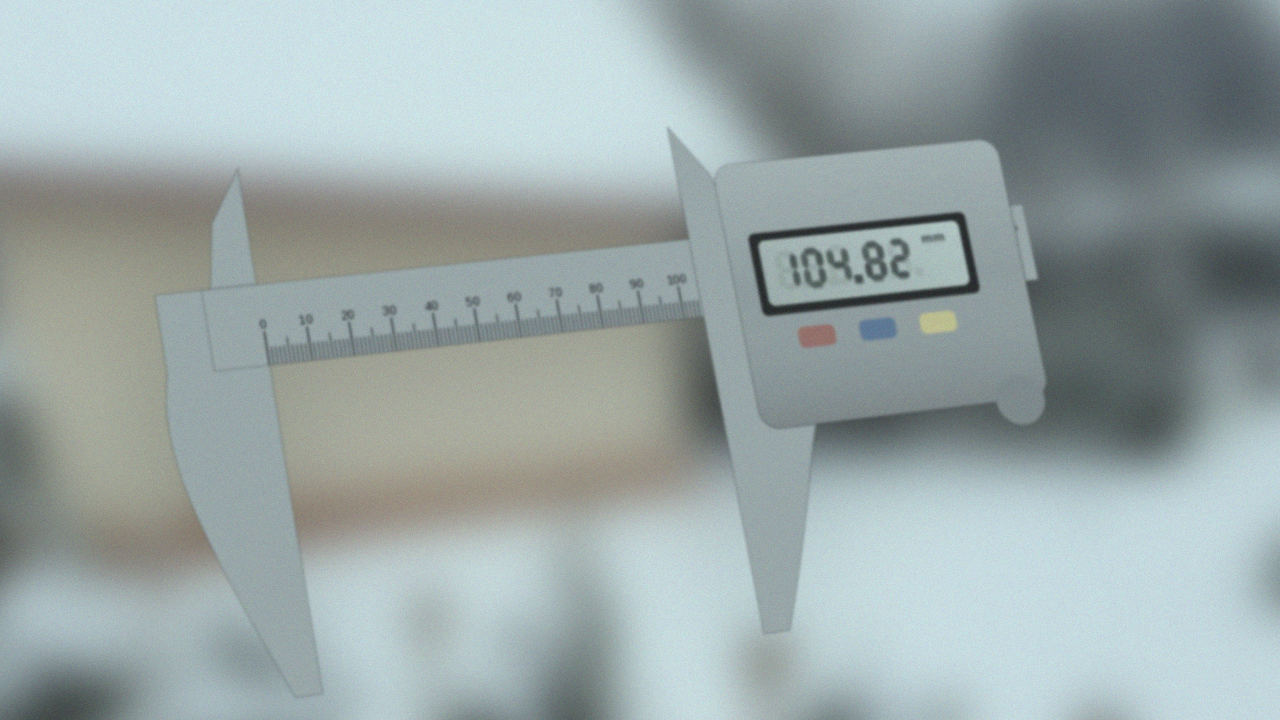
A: 104.82 mm
